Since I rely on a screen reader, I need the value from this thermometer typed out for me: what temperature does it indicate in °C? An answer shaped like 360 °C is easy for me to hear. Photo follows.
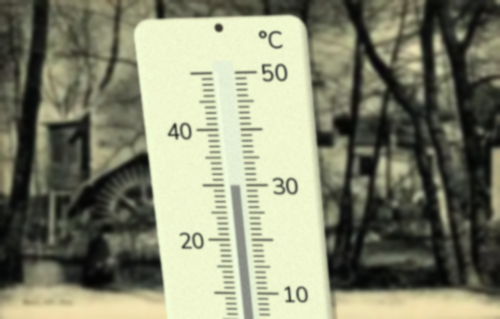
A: 30 °C
